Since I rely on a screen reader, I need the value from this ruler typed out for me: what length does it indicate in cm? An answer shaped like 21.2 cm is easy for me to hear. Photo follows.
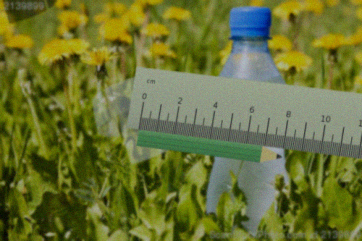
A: 8 cm
